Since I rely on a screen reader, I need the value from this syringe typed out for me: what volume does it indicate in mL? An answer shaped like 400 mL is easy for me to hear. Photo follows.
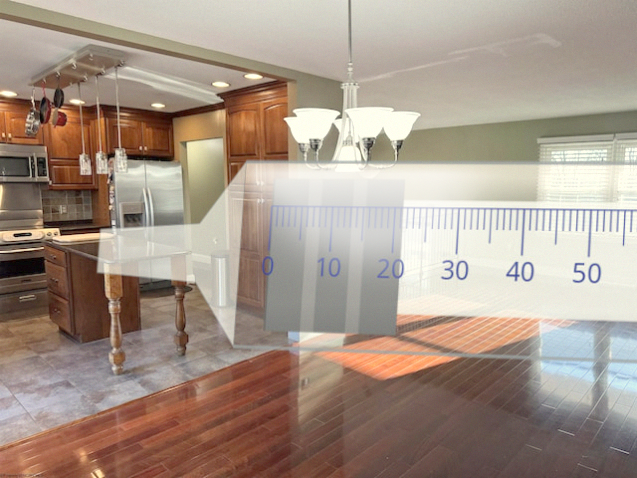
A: 0 mL
